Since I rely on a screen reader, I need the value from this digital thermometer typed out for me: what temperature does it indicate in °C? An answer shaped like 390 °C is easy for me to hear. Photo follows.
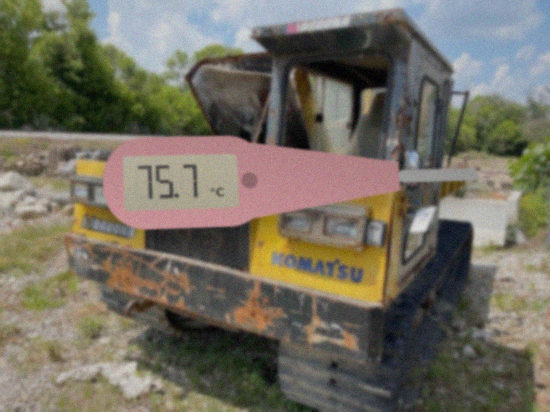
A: 75.7 °C
